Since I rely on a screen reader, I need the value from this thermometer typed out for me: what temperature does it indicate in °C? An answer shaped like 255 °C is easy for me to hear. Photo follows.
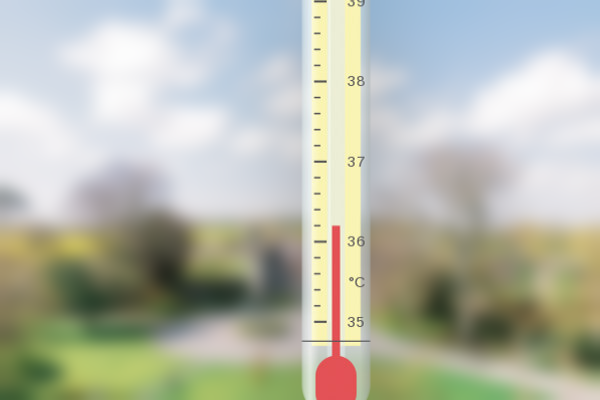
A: 36.2 °C
